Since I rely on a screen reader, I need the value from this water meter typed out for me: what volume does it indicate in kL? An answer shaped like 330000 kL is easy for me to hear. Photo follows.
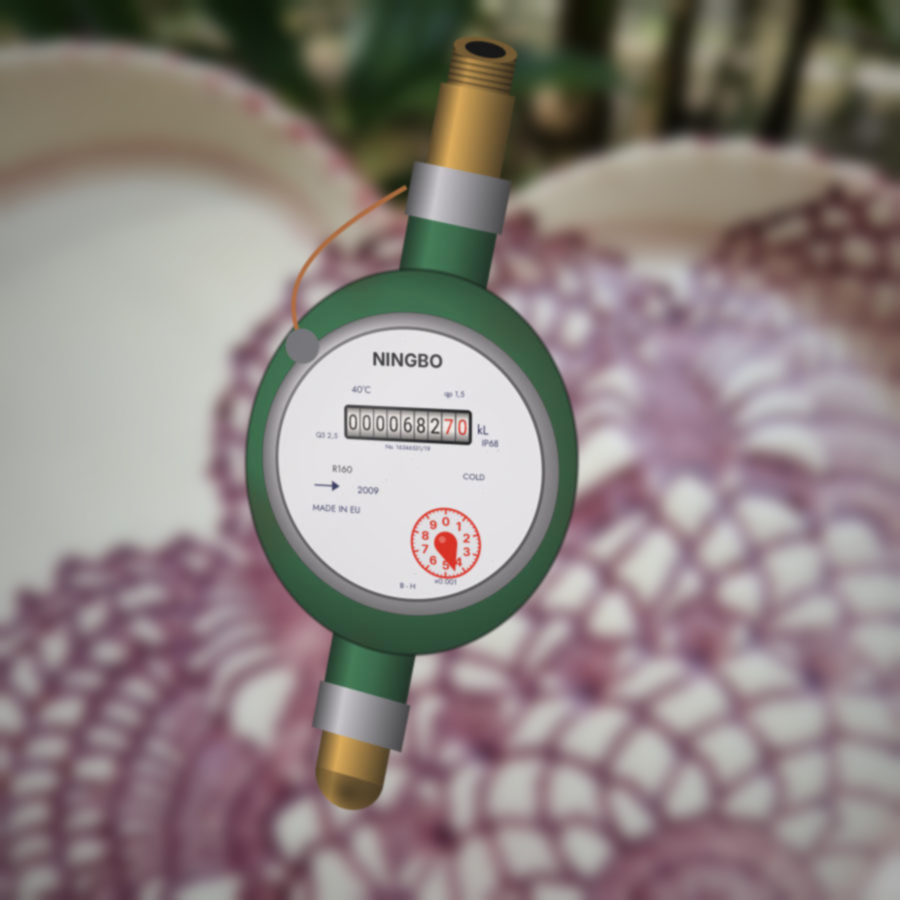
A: 682.704 kL
